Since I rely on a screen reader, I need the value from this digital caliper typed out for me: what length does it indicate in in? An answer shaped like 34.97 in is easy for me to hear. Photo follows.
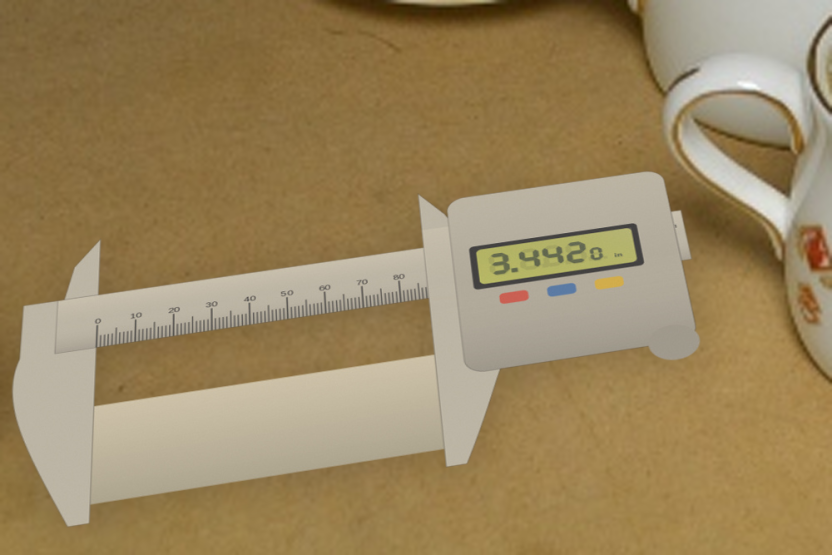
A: 3.4420 in
